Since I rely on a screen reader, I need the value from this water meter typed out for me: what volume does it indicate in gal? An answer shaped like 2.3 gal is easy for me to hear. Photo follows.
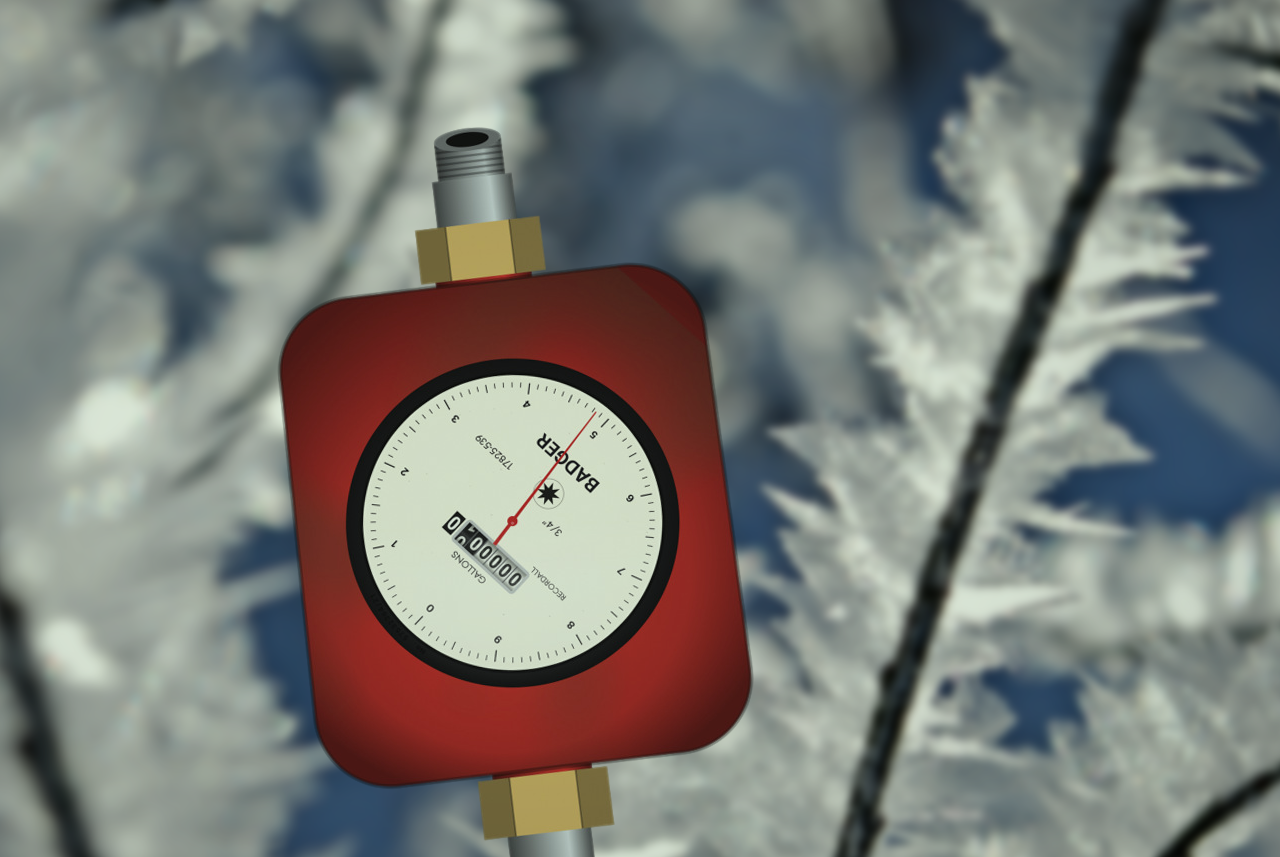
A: 4.8 gal
